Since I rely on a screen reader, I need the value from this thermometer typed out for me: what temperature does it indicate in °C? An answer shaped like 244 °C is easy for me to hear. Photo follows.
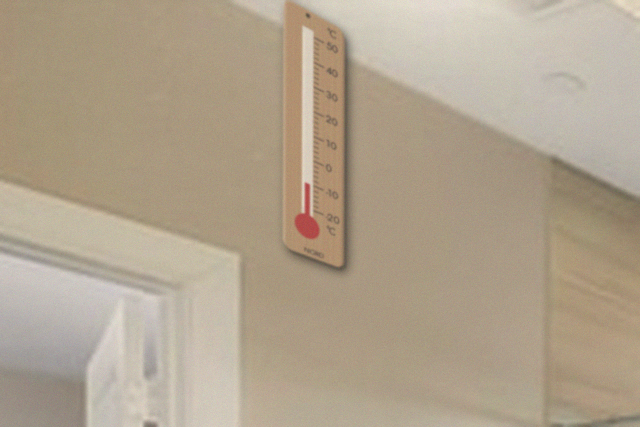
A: -10 °C
